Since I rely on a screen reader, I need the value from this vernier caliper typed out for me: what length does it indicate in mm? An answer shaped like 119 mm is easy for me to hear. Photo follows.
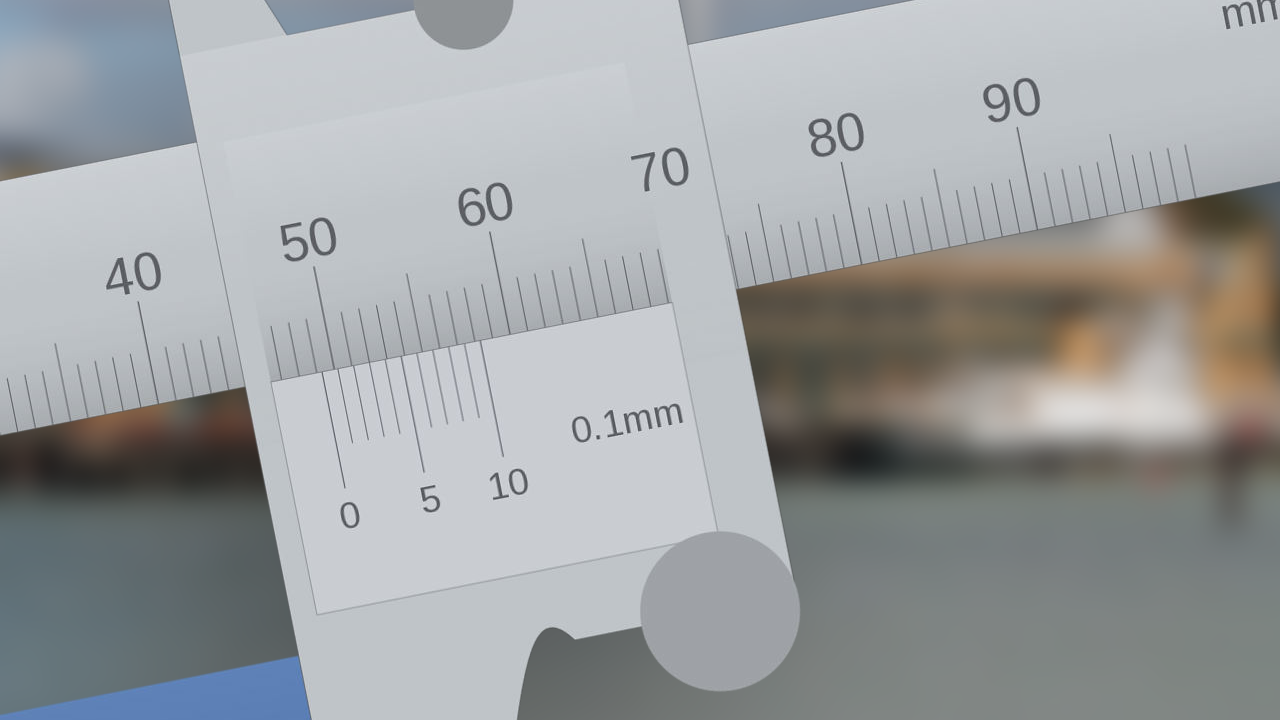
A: 49.3 mm
